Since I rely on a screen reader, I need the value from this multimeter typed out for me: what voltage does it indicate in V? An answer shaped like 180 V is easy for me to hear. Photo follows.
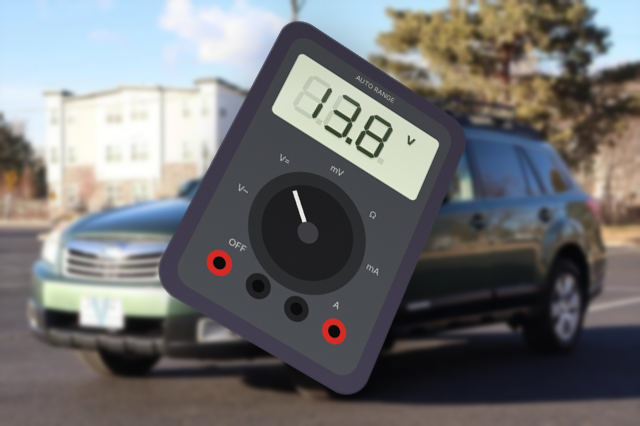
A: 13.8 V
